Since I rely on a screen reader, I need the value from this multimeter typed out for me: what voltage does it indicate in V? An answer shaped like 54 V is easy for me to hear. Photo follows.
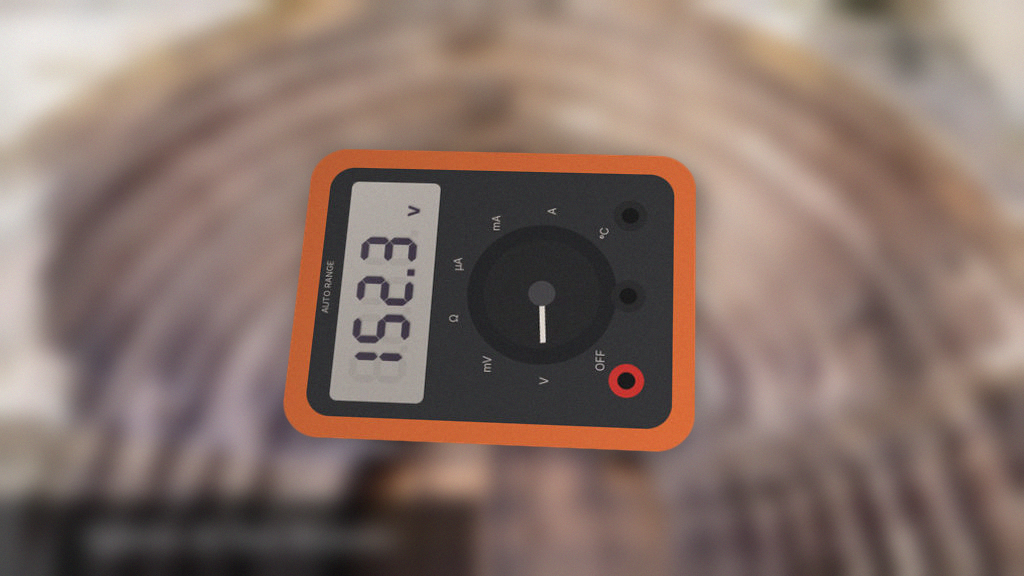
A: 152.3 V
